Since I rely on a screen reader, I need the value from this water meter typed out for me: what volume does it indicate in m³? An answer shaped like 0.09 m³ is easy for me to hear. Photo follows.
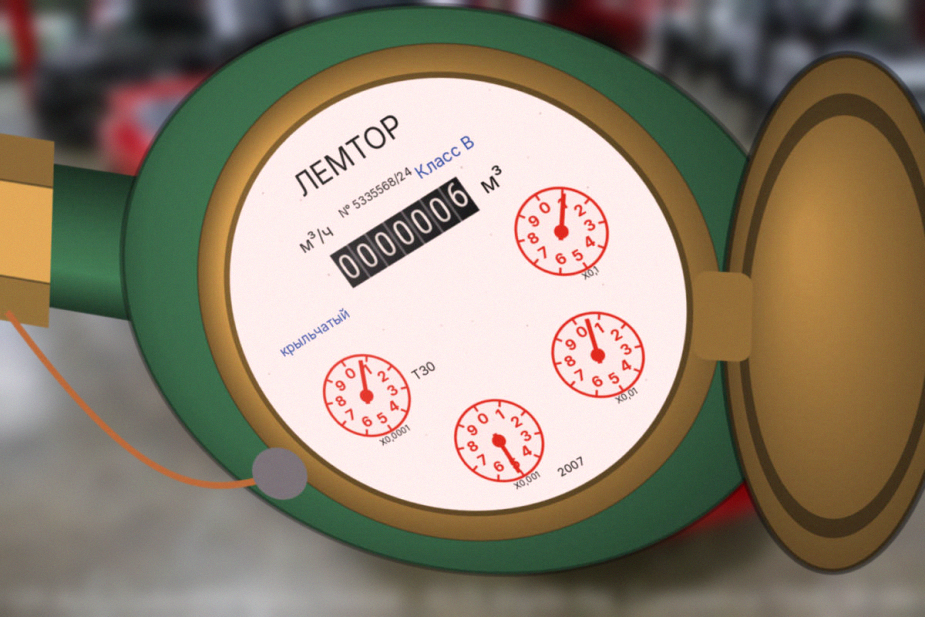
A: 6.1050 m³
